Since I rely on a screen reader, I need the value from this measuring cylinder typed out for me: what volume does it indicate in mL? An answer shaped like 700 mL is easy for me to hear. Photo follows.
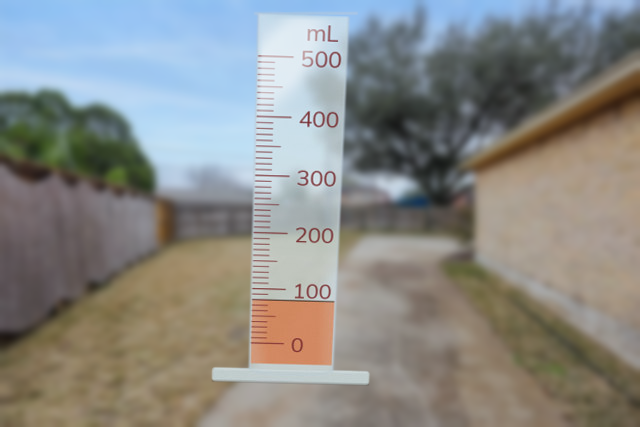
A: 80 mL
